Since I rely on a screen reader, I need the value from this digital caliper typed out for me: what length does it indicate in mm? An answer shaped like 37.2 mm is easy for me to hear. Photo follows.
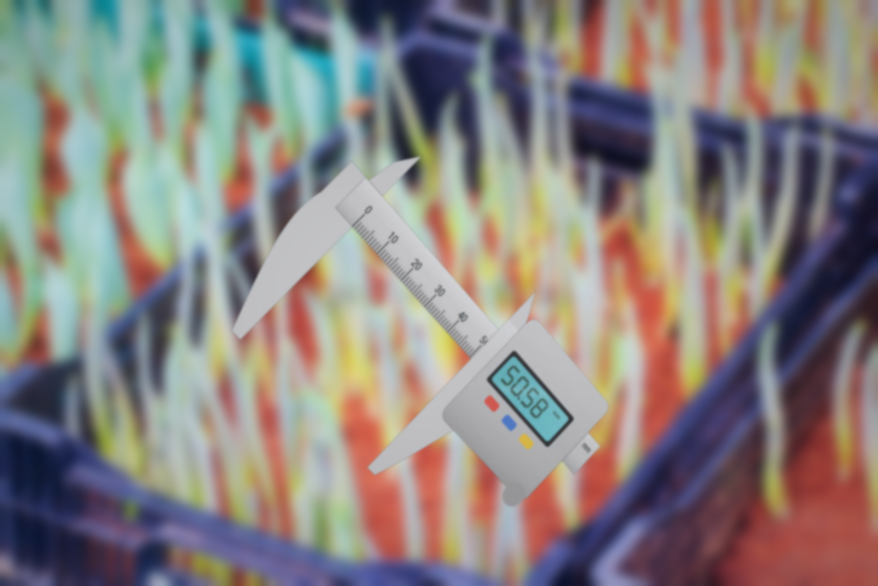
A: 50.58 mm
